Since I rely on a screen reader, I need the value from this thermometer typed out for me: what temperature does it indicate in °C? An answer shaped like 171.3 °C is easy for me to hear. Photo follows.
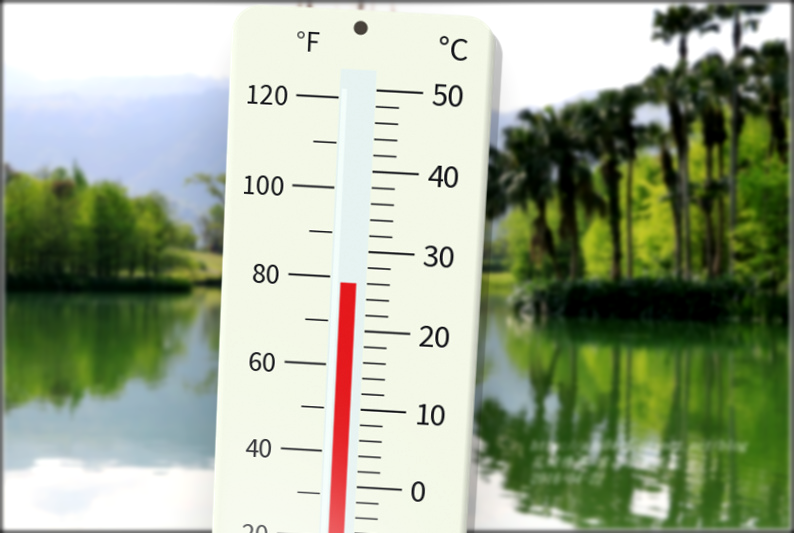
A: 26 °C
